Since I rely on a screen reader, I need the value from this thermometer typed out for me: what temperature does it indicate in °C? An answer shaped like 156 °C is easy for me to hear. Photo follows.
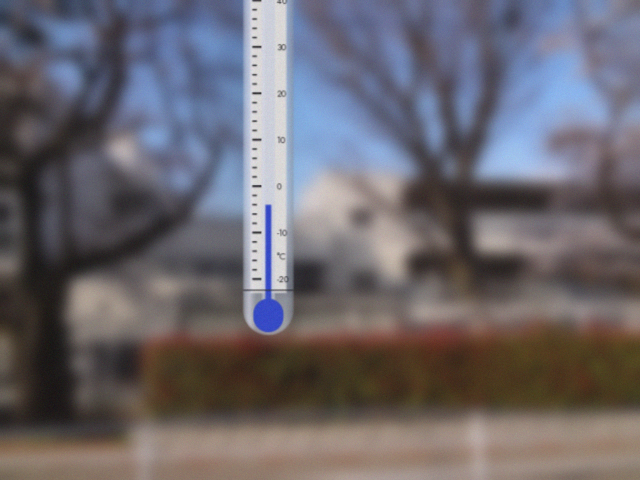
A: -4 °C
